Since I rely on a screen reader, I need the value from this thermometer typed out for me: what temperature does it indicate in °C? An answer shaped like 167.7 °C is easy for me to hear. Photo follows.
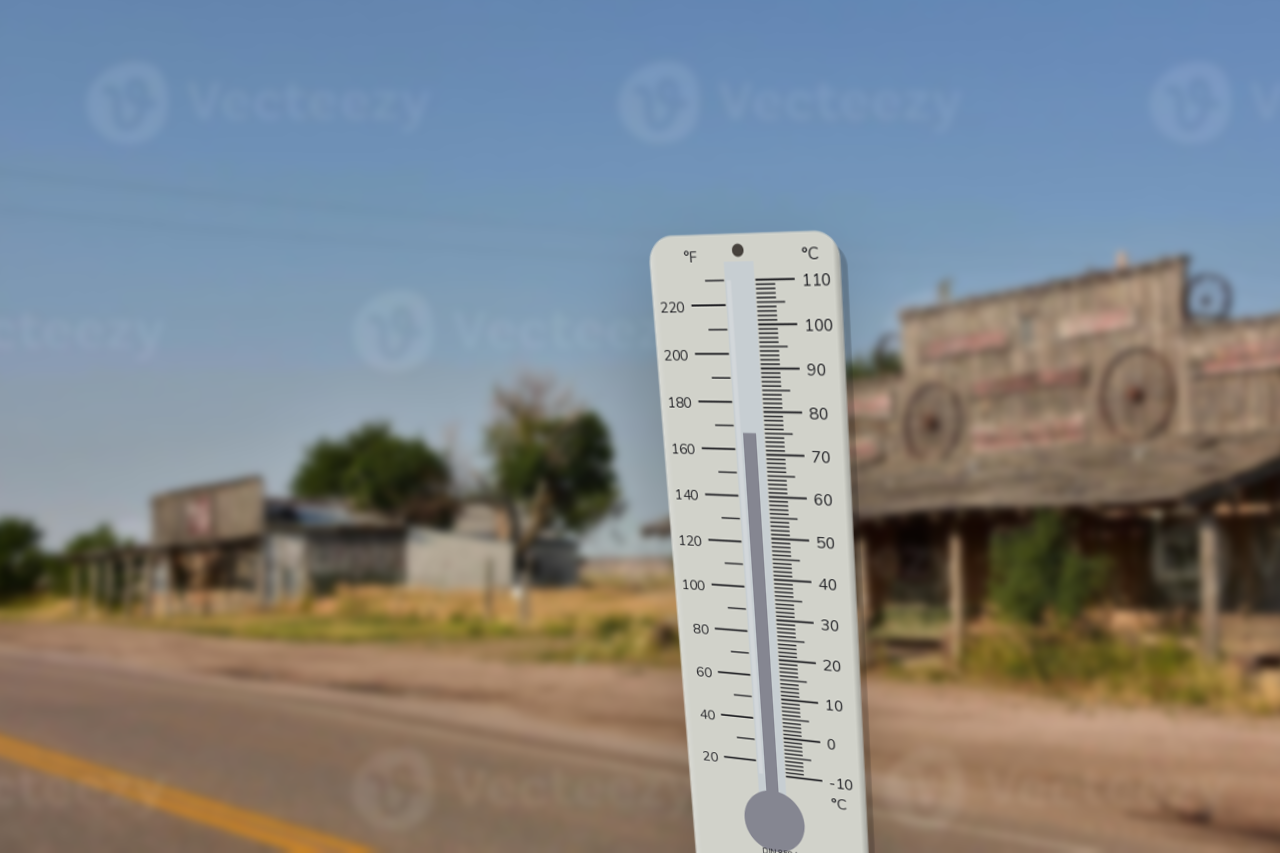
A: 75 °C
